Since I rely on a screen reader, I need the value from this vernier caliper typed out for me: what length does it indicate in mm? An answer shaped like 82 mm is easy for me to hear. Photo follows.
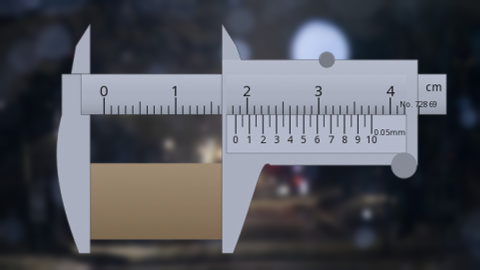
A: 18.4 mm
